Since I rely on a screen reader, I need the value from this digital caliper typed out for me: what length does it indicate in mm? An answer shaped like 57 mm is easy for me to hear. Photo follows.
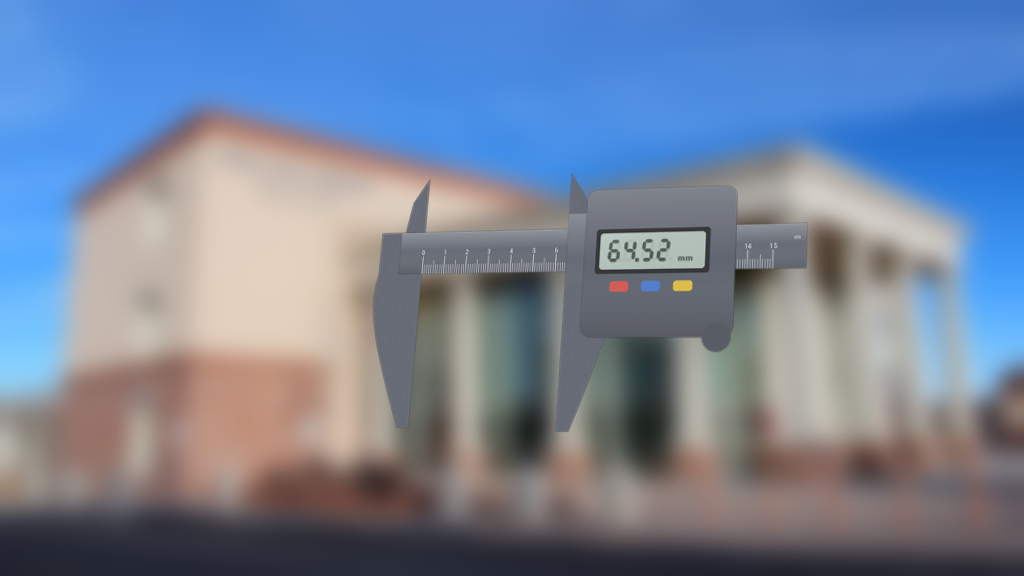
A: 64.52 mm
